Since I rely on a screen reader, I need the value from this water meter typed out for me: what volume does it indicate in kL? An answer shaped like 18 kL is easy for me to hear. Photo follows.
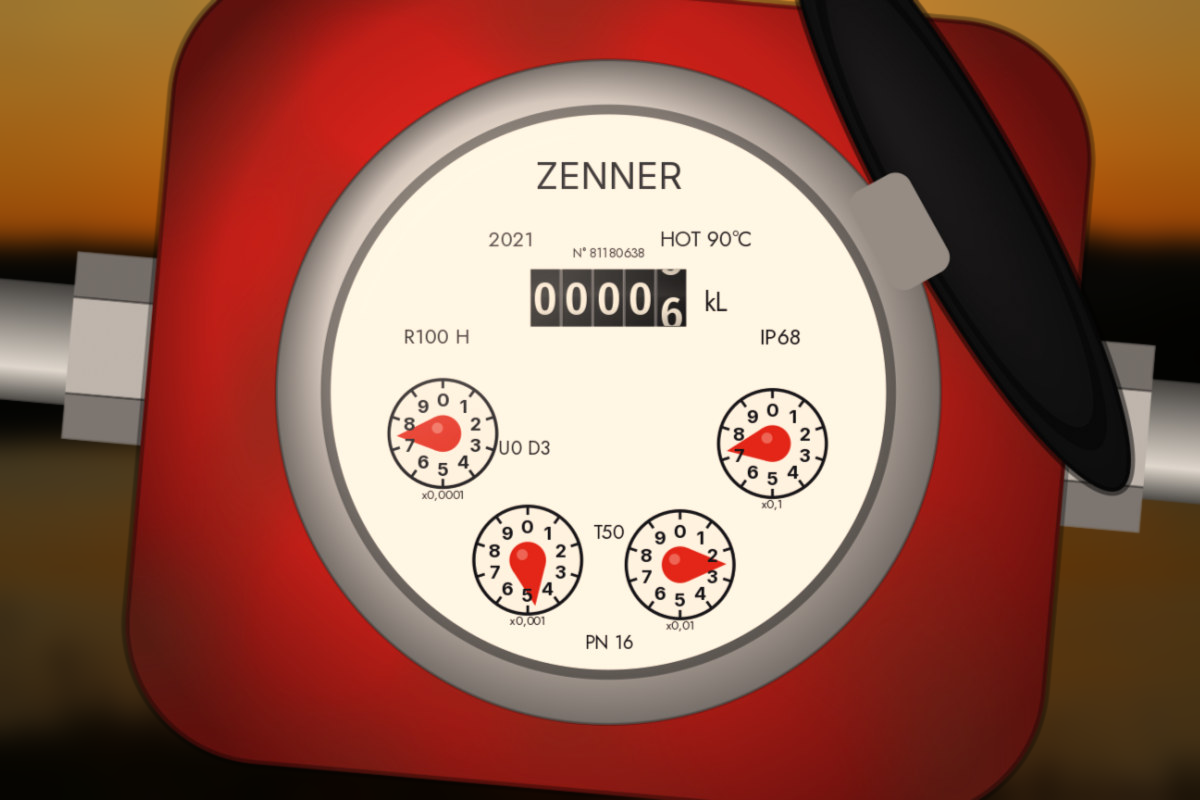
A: 5.7247 kL
